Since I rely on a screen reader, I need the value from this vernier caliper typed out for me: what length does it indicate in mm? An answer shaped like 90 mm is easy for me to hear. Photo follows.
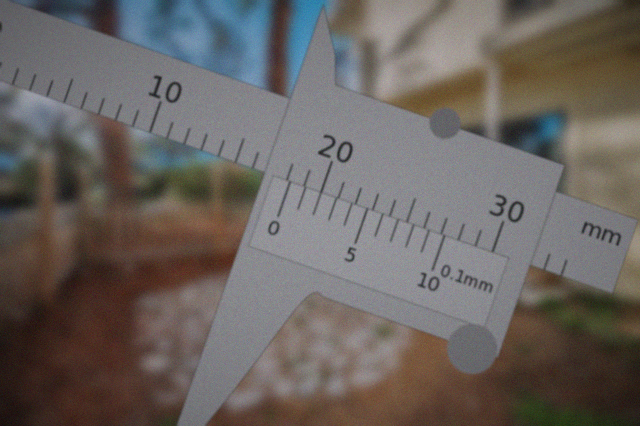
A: 18.2 mm
